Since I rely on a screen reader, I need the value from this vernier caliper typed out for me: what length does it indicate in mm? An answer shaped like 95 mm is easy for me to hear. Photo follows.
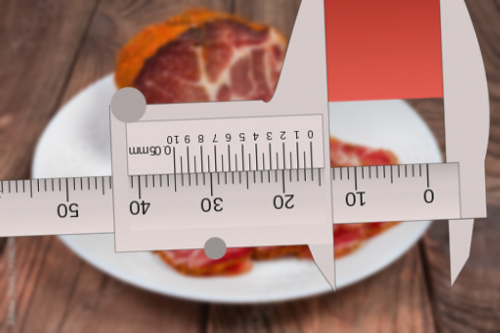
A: 16.0 mm
